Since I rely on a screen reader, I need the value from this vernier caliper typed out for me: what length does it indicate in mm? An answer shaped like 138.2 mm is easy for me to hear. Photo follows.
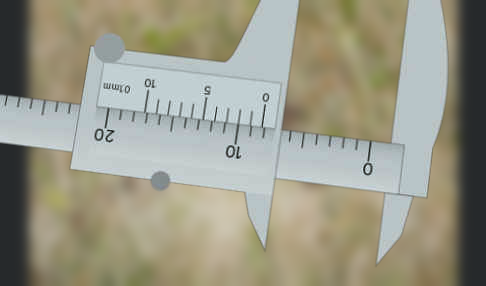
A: 8.2 mm
